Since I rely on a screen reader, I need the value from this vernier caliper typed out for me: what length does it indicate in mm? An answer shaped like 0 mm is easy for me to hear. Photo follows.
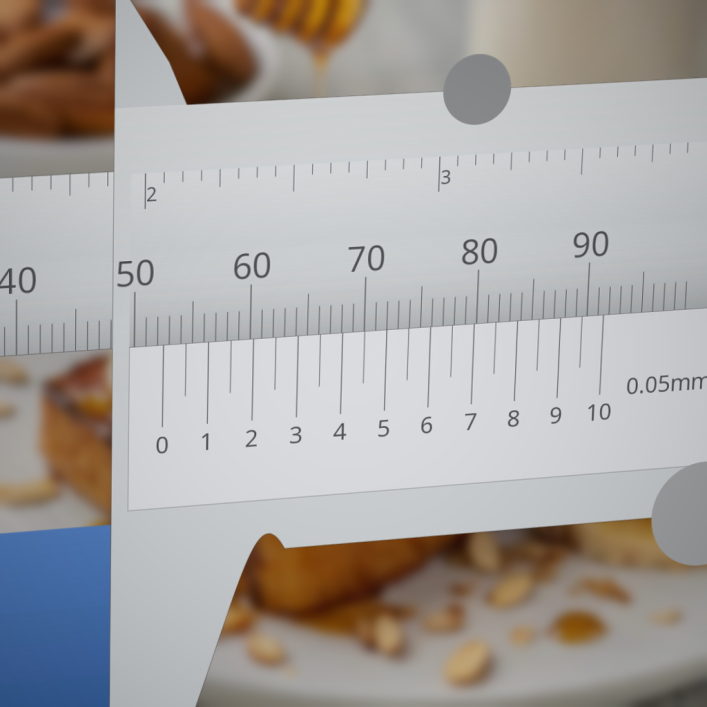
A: 52.5 mm
